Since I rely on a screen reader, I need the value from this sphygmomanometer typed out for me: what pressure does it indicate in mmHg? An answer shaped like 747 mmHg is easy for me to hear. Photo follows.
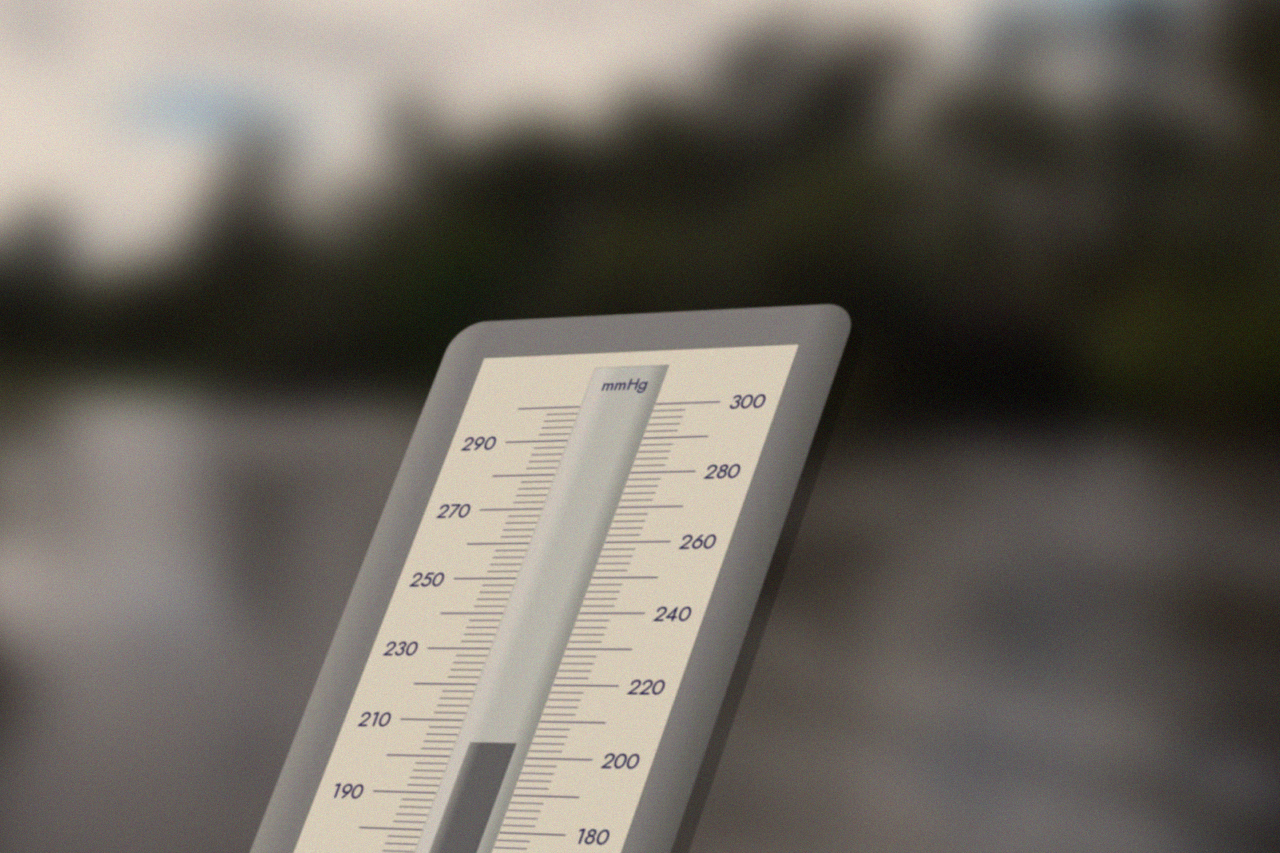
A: 204 mmHg
